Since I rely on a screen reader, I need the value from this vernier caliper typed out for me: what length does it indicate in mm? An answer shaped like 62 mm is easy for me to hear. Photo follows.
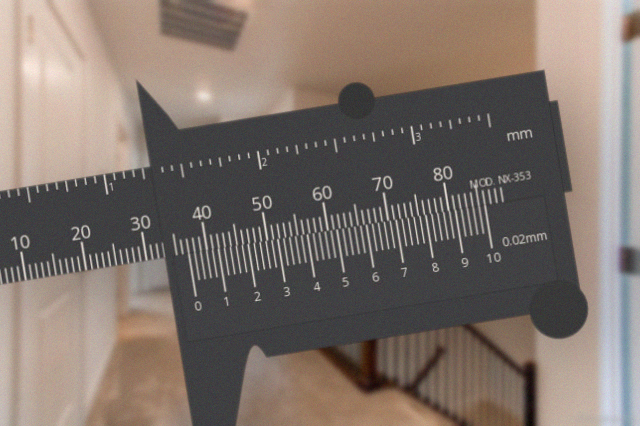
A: 37.0 mm
